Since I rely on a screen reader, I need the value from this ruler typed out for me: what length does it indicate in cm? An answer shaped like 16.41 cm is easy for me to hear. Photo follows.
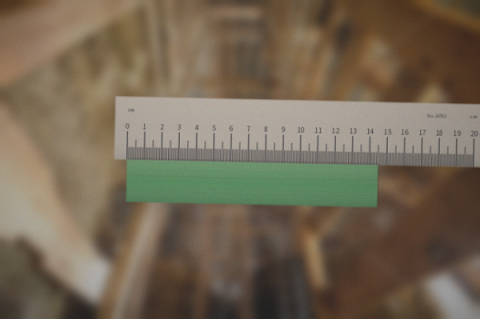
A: 14.5 cm
